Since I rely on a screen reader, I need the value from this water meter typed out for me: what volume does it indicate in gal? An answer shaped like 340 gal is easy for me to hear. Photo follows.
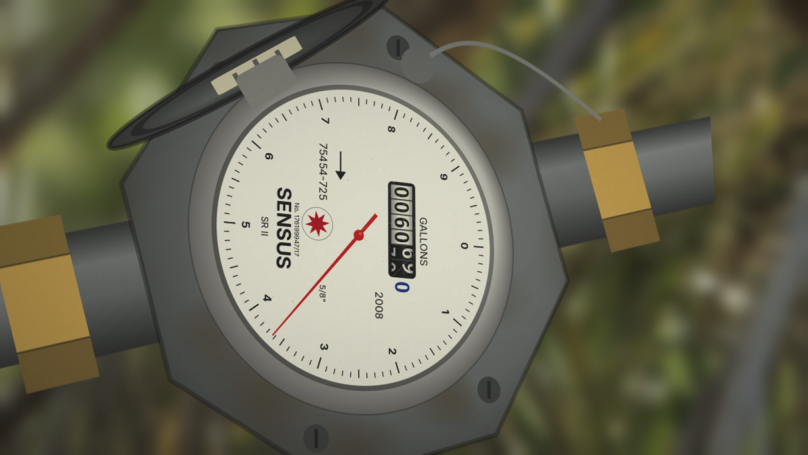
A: 60693.6 gal
